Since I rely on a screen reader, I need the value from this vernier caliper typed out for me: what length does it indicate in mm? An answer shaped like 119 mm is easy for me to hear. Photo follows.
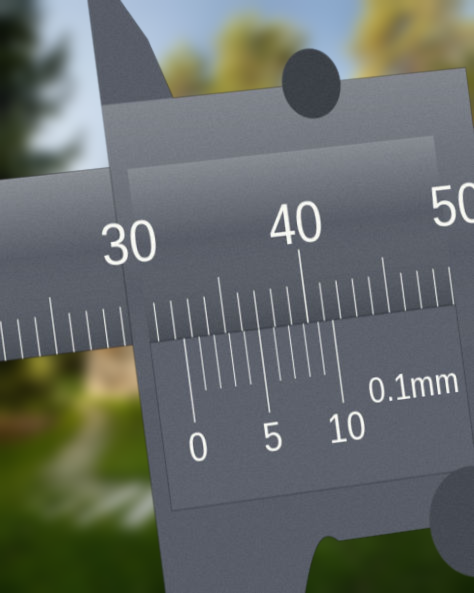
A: 32.5 mm
